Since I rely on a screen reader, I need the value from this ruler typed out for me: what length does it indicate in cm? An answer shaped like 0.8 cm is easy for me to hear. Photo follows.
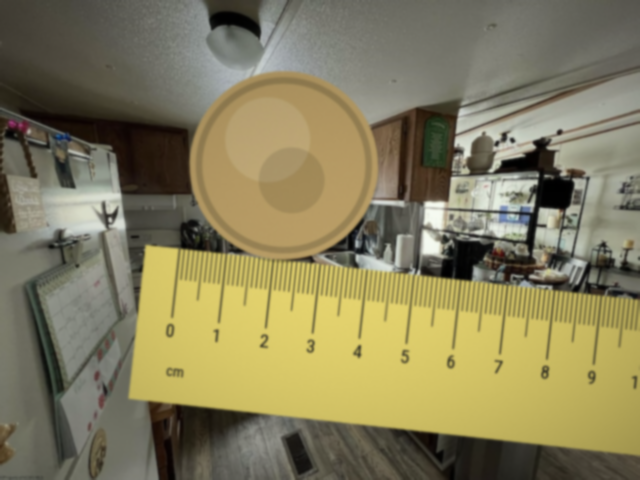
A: 4 cm
